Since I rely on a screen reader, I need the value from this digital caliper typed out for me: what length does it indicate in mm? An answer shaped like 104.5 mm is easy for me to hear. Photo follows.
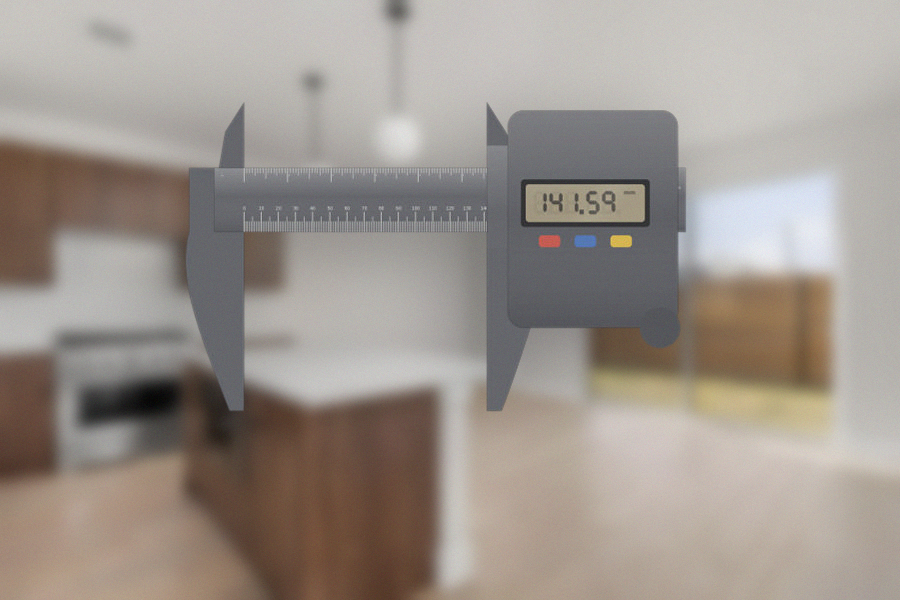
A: 141.59 mm
